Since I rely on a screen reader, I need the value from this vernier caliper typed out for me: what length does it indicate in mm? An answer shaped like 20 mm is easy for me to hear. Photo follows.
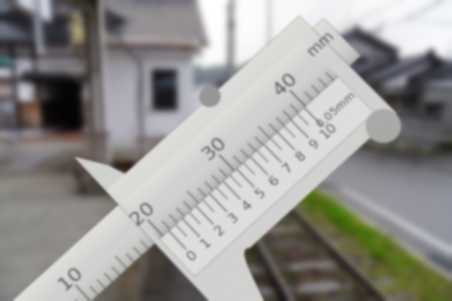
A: 20.8 mm
